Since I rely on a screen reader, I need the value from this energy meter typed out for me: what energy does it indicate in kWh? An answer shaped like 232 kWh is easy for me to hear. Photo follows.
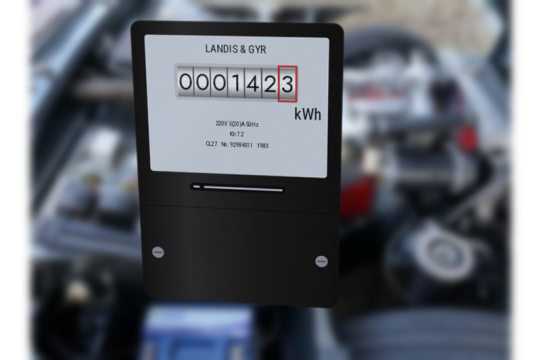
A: 142.3 kWh
